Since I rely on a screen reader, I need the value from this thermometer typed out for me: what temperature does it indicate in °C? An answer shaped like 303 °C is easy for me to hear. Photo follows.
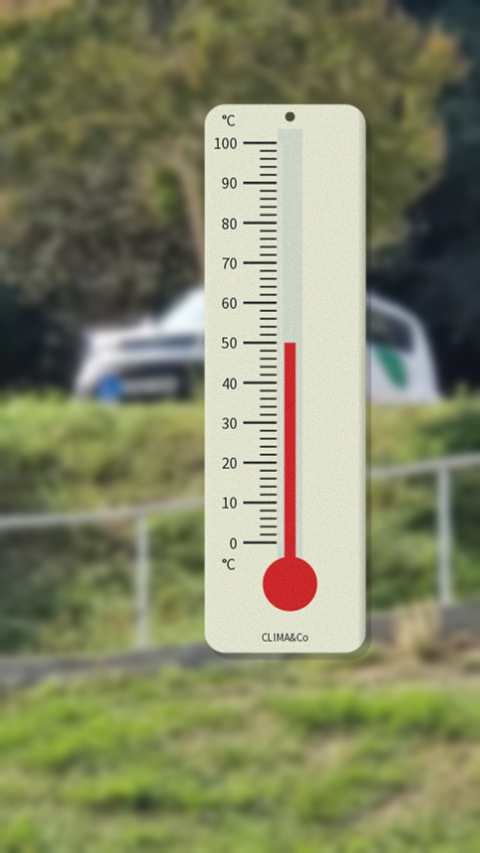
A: 50 °C
